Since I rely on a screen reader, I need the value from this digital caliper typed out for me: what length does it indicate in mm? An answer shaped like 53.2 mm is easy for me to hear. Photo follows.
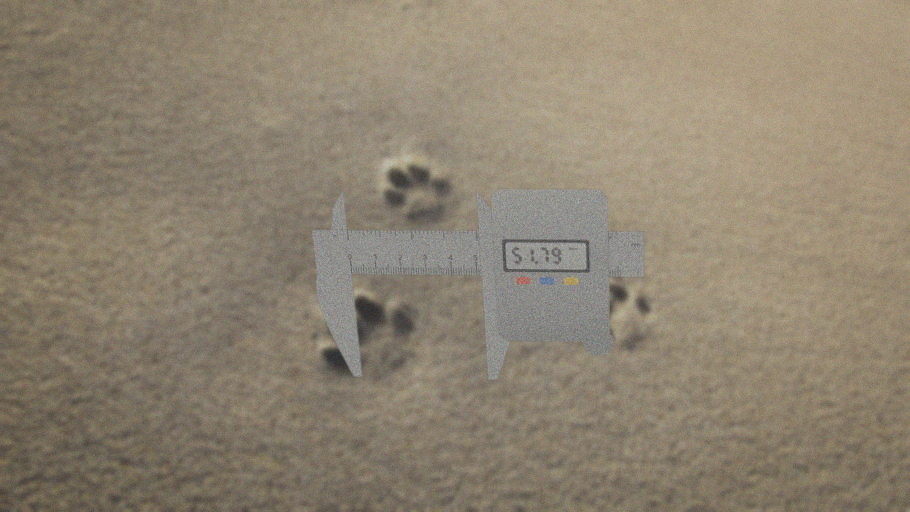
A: 51.79 mm
